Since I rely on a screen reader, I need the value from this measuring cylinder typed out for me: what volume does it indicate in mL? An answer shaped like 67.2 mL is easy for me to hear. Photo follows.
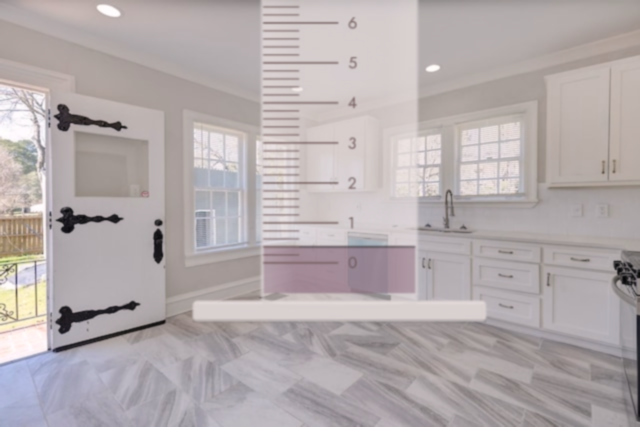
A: 0.4 mL
